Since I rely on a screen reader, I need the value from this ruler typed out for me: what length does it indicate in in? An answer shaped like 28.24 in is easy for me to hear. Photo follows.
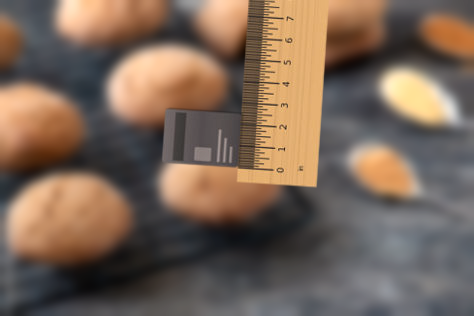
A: 2.5 in
